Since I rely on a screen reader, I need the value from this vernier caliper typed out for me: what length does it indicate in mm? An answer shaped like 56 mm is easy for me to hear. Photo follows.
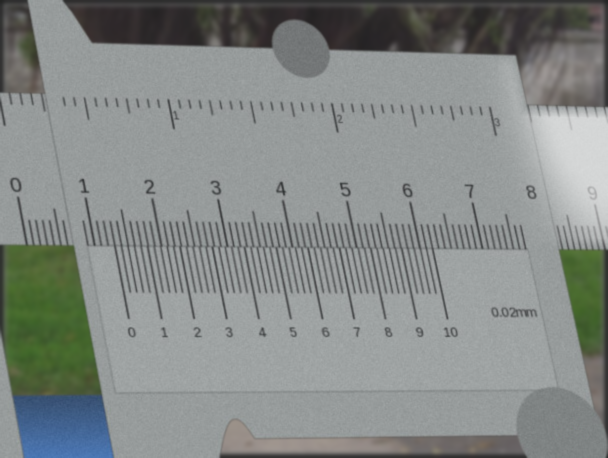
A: 13.0 mm
